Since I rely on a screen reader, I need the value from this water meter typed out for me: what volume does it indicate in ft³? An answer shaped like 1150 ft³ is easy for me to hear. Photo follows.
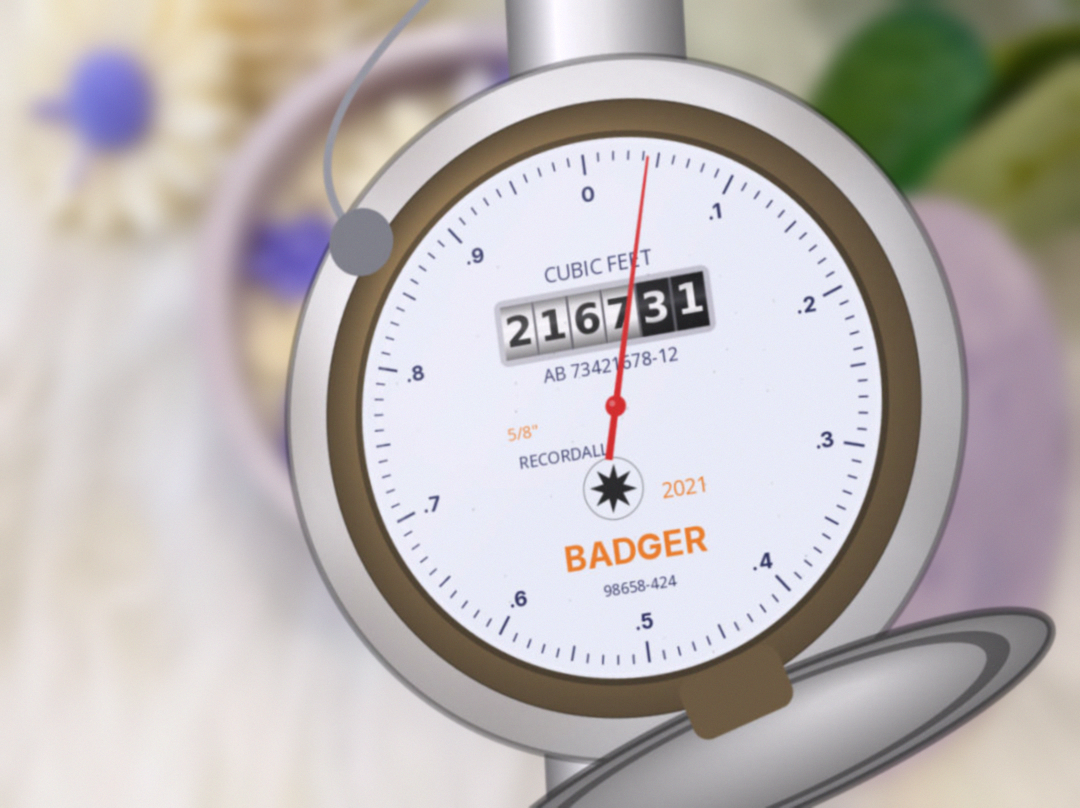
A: 216731.04 ft³
